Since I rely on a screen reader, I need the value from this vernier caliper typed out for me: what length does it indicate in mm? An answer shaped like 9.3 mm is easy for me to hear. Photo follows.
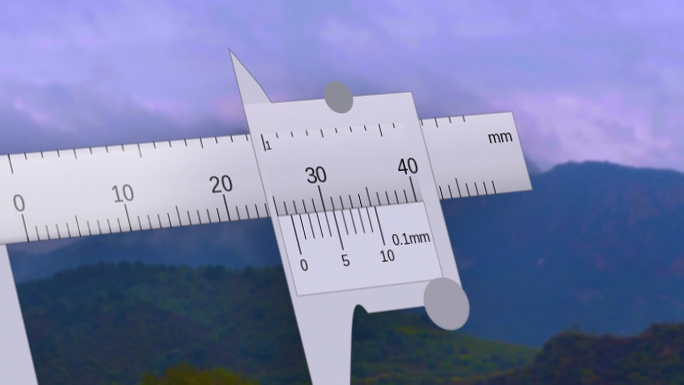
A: 26.4 mm
